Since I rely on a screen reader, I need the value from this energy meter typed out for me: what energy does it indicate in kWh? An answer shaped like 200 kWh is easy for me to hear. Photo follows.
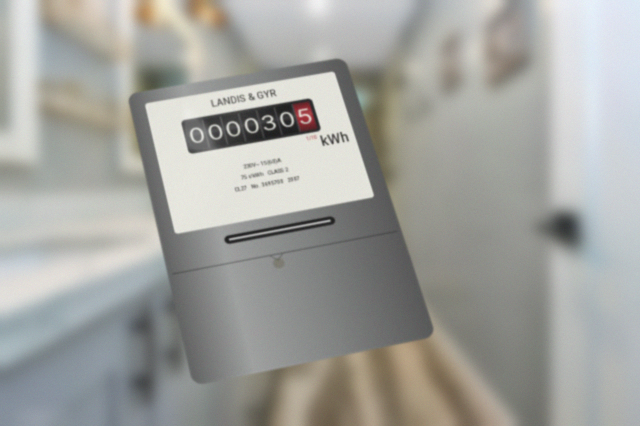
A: 30.5 kWh
